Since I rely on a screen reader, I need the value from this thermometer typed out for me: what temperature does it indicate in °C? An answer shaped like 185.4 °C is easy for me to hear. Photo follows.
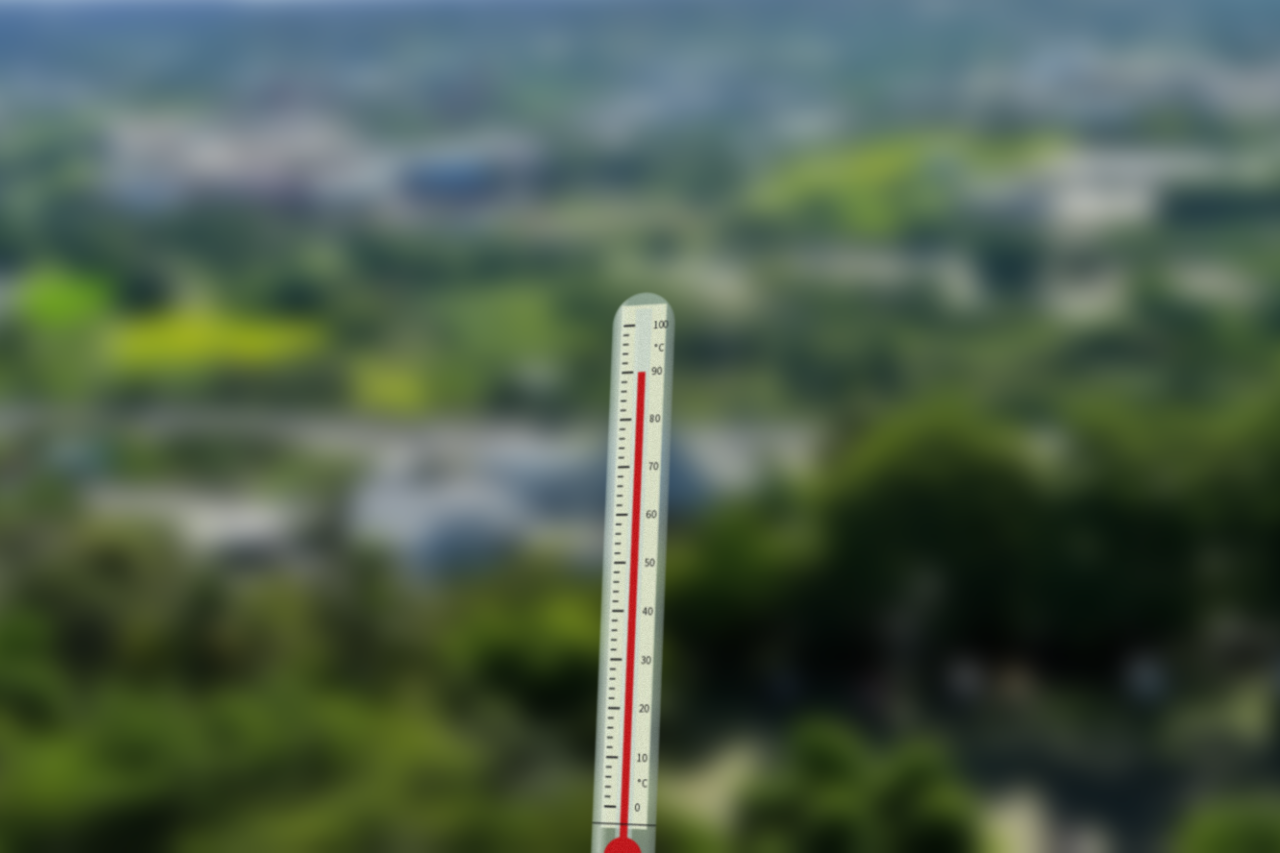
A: 90 °C
